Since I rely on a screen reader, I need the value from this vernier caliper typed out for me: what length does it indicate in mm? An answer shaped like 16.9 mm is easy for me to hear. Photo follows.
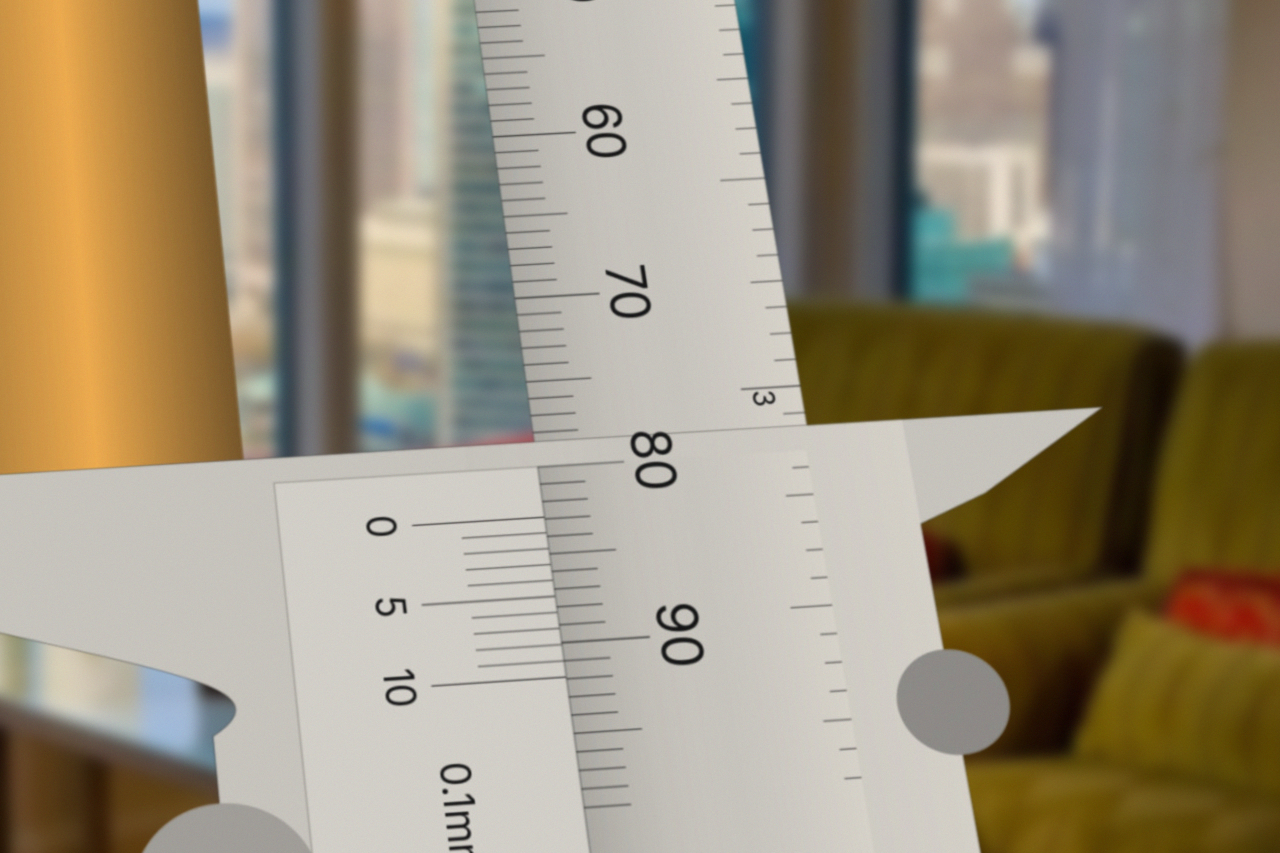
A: 82.9 mm
